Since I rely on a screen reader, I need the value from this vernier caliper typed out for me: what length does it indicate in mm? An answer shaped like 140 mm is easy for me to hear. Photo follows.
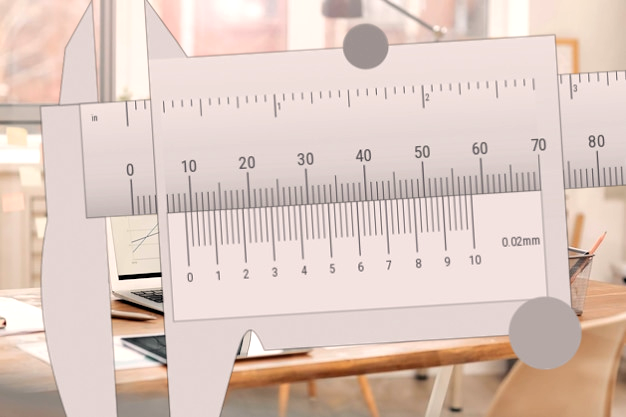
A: 9.0 mm
